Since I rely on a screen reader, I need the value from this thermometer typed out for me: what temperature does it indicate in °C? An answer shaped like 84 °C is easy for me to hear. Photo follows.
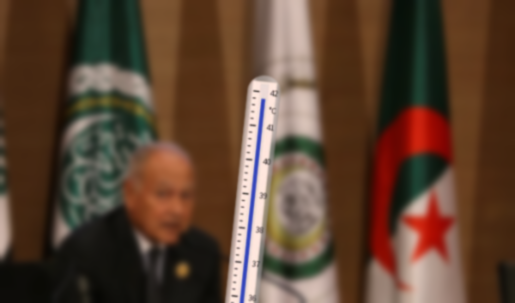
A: 41.8 °C
